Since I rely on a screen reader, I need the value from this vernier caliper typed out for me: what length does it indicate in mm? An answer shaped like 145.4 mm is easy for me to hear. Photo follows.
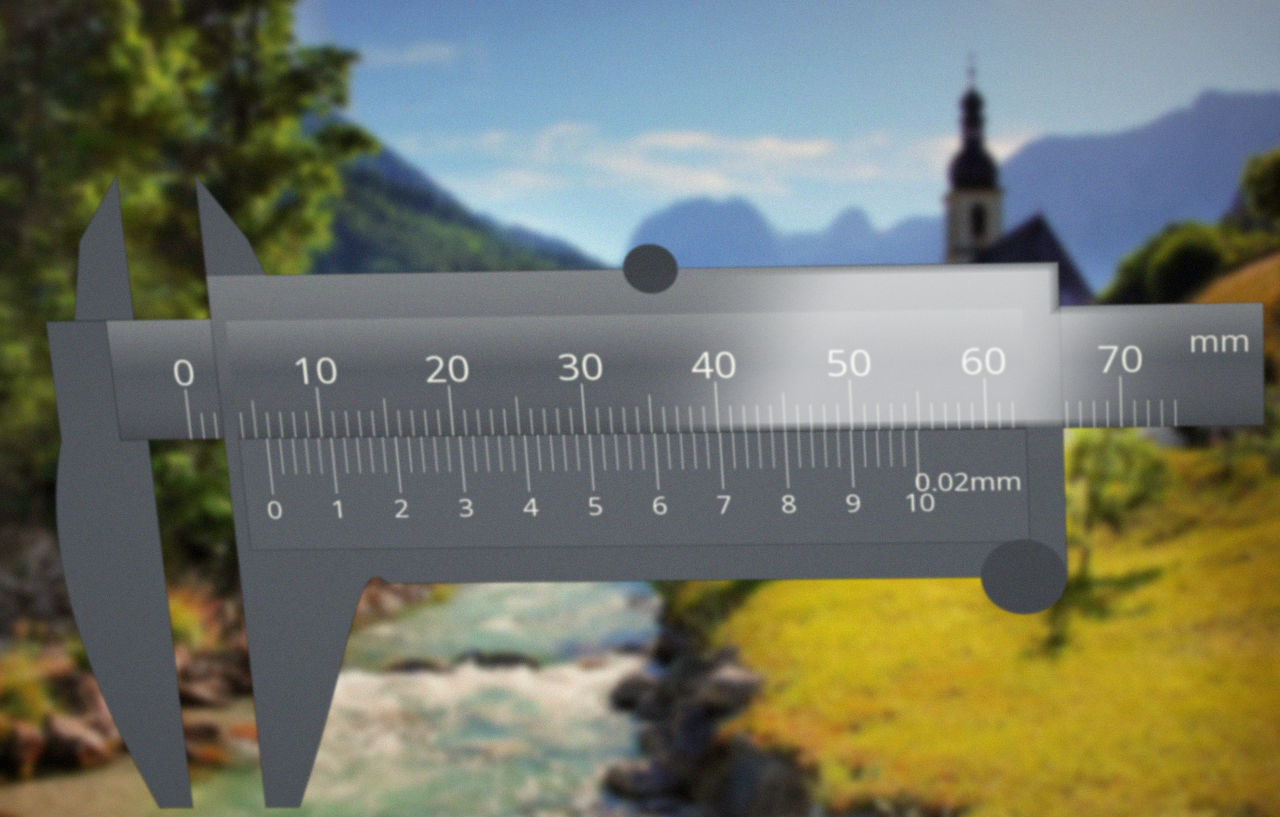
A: 5.8 mm
